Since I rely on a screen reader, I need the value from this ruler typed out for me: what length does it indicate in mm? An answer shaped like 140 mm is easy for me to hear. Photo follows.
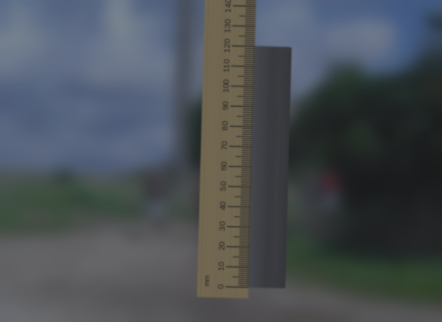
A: 120 mm
